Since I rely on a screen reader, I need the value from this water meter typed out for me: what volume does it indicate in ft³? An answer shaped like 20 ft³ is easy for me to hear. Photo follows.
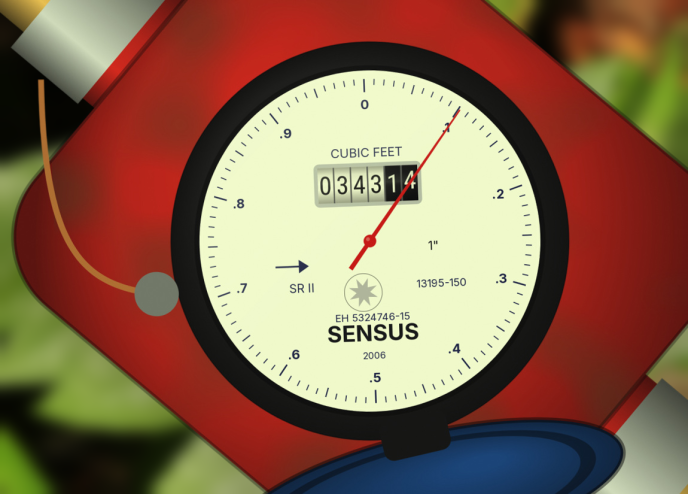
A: 34314.10 ft³
